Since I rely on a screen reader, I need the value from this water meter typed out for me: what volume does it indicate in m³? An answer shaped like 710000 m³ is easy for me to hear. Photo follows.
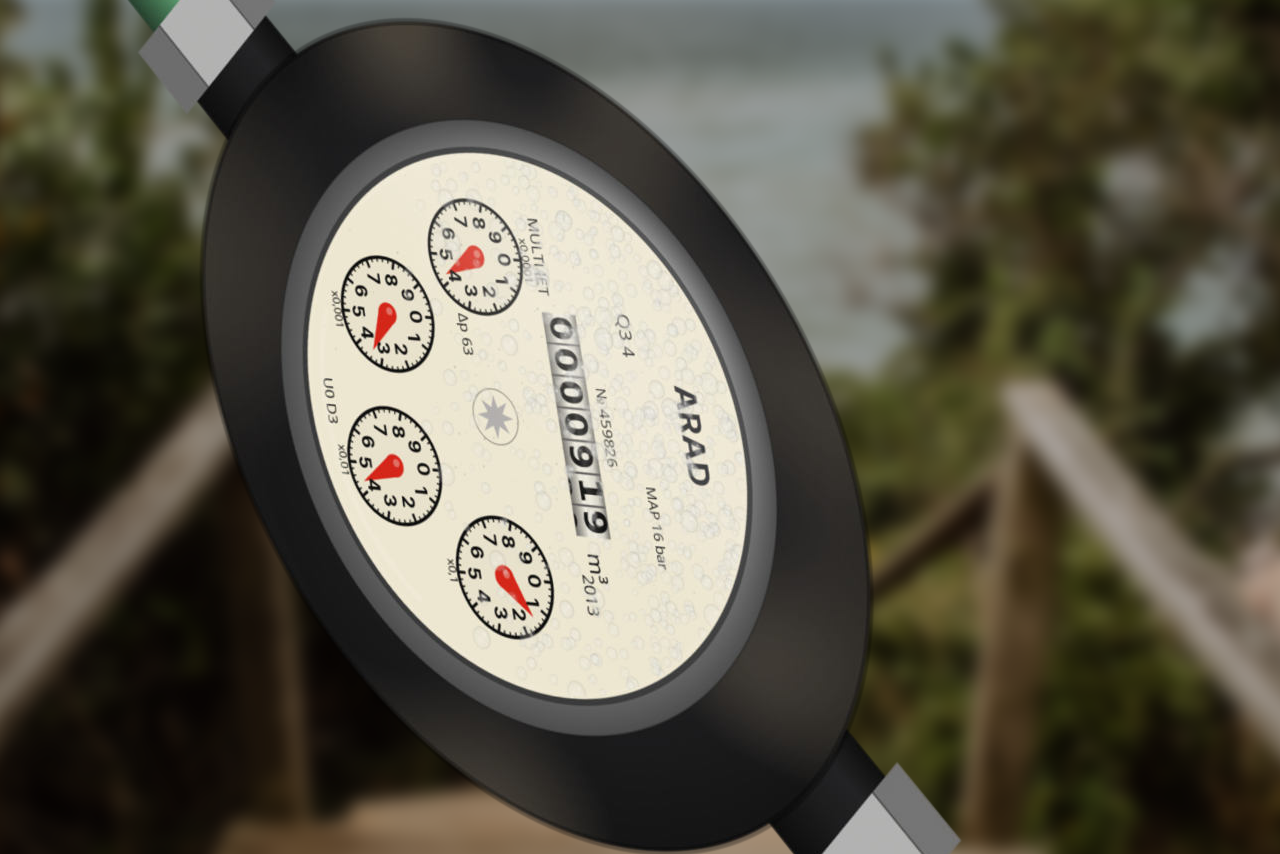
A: 919.1434 m³
